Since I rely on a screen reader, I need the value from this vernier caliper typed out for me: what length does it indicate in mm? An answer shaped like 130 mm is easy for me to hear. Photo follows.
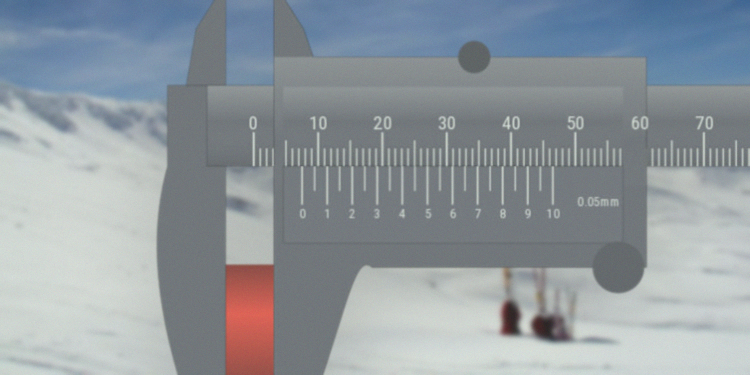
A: 7.5 mm
